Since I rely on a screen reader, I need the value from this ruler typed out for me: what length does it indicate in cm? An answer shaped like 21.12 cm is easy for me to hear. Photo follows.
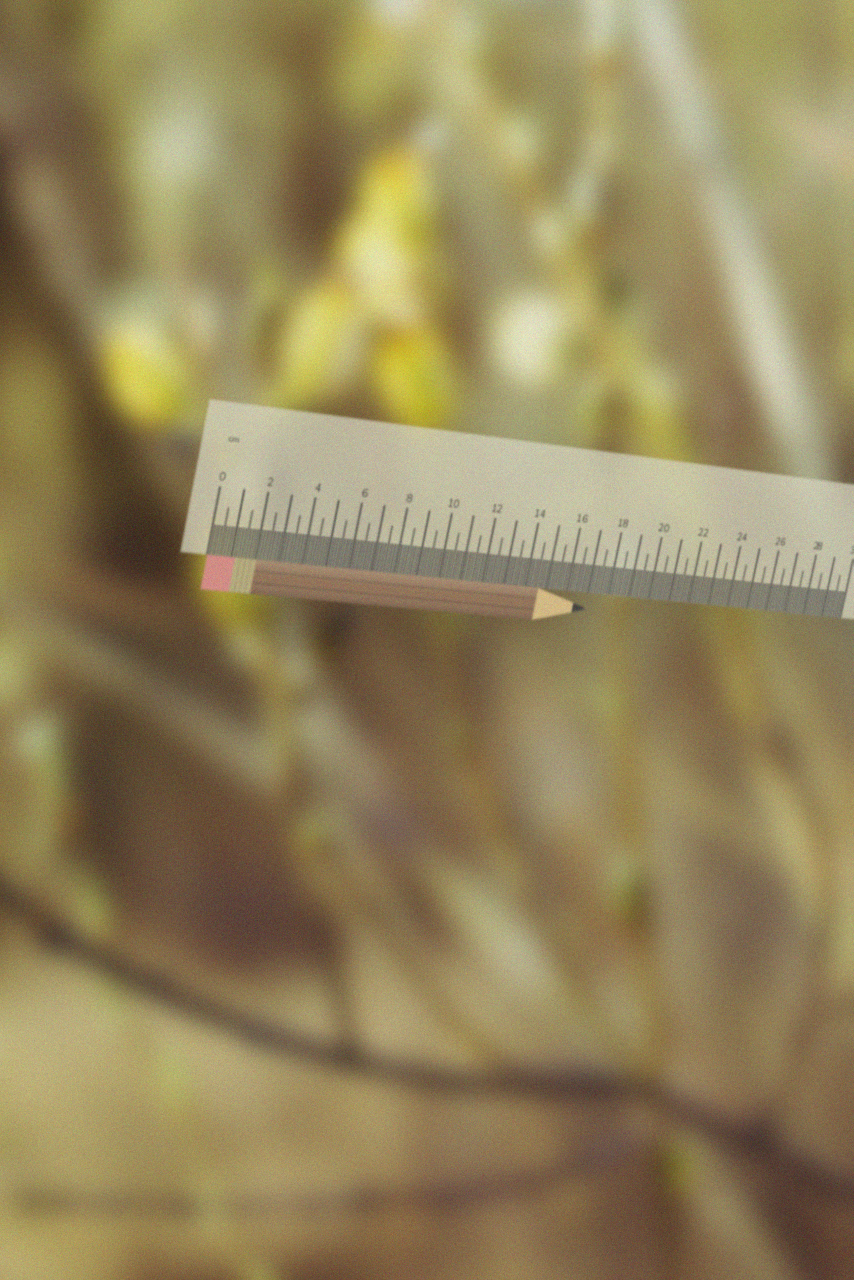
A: 17 cm
